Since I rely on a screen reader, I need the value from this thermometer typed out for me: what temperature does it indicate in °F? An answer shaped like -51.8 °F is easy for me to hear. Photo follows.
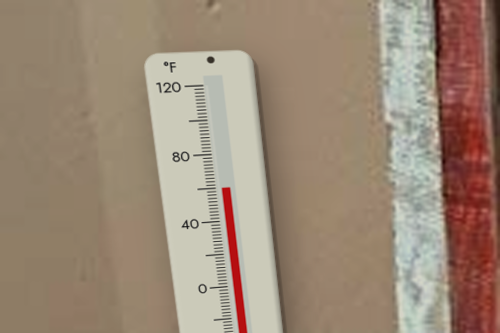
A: 60 °F
